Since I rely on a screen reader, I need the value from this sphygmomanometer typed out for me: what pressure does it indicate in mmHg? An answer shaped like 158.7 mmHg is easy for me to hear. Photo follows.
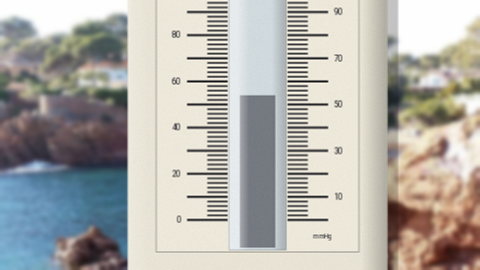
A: 54 mmHg
